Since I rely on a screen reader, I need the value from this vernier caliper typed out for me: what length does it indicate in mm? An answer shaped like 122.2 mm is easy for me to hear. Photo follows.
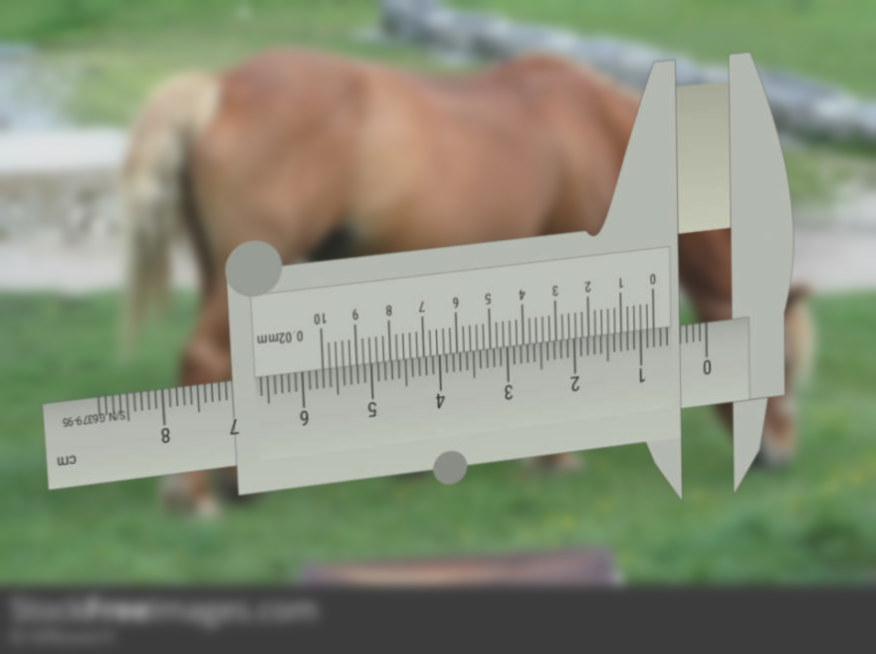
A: 8.0 mm
